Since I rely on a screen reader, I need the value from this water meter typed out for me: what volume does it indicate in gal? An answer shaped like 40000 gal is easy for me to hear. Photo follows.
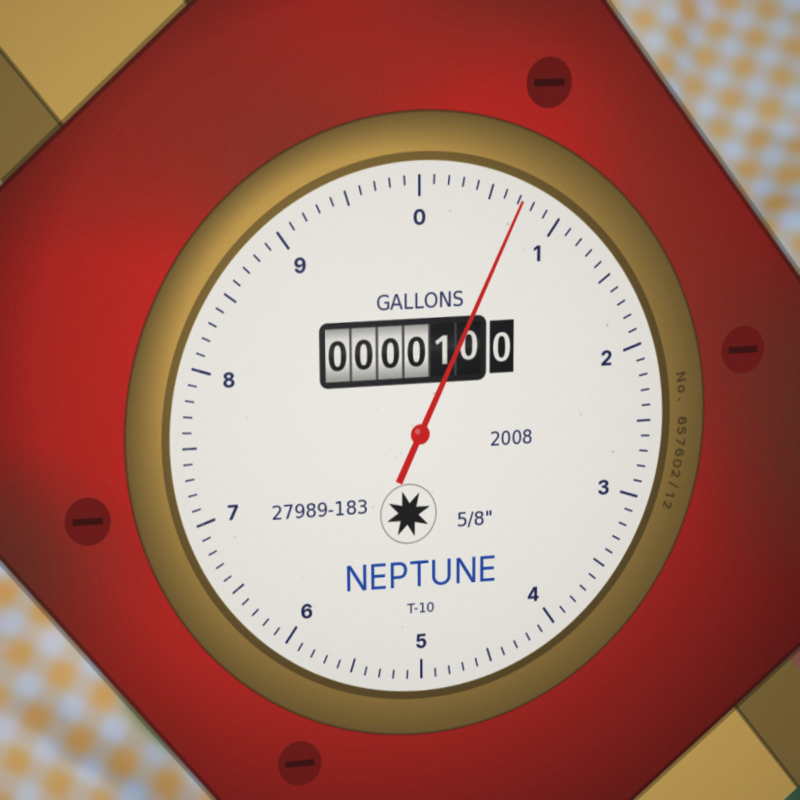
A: 100.7 gal
